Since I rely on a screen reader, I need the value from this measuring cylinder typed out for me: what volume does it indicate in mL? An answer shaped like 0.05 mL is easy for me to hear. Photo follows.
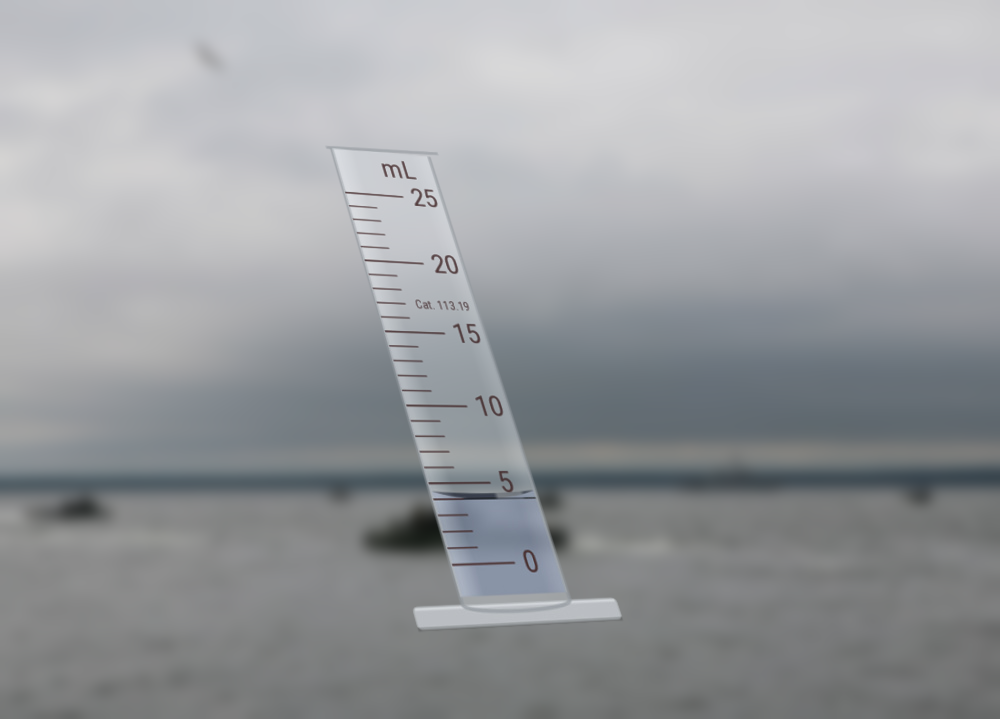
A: 4 mL
